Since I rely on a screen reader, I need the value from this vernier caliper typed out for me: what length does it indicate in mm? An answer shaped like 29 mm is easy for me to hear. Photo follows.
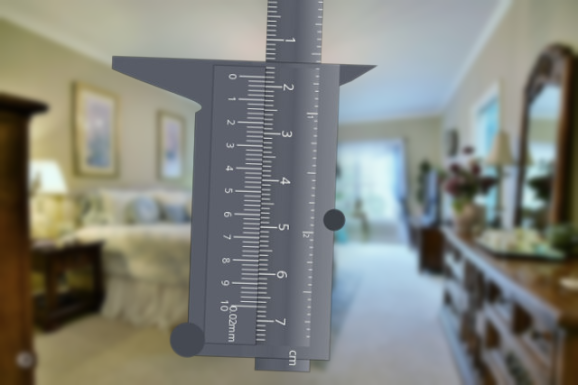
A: 18.0 mm
